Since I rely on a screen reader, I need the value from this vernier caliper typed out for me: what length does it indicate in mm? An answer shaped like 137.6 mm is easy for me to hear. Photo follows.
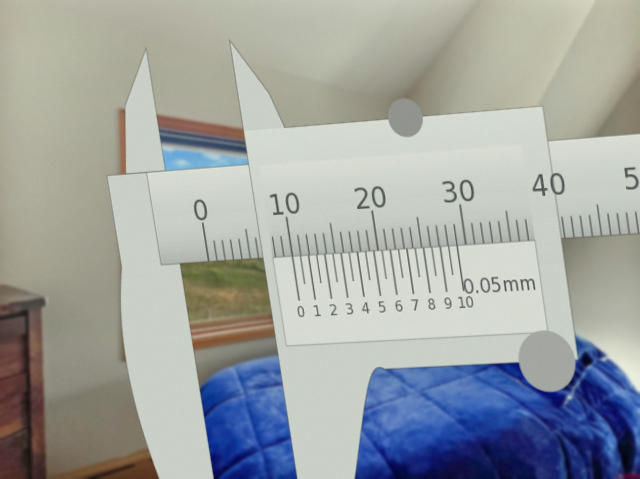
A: 10.0 mm
